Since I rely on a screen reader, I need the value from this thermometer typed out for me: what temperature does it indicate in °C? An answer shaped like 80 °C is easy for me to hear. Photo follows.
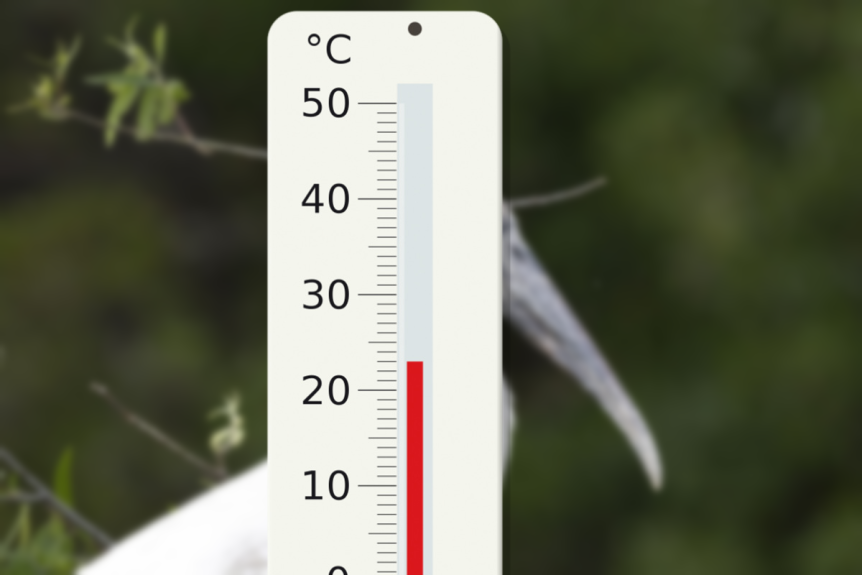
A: 23 °C
